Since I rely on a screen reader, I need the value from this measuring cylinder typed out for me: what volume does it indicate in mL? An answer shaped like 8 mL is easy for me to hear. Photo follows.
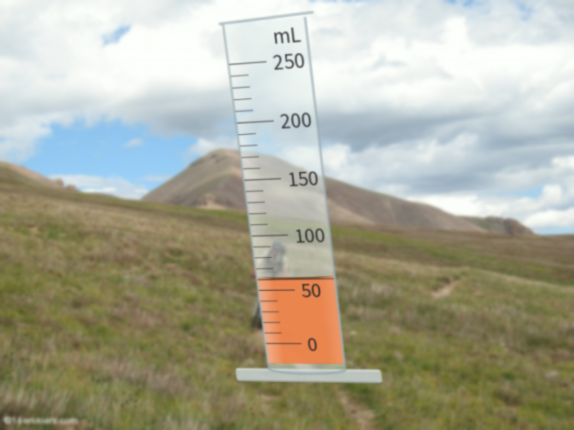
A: 60 mL
